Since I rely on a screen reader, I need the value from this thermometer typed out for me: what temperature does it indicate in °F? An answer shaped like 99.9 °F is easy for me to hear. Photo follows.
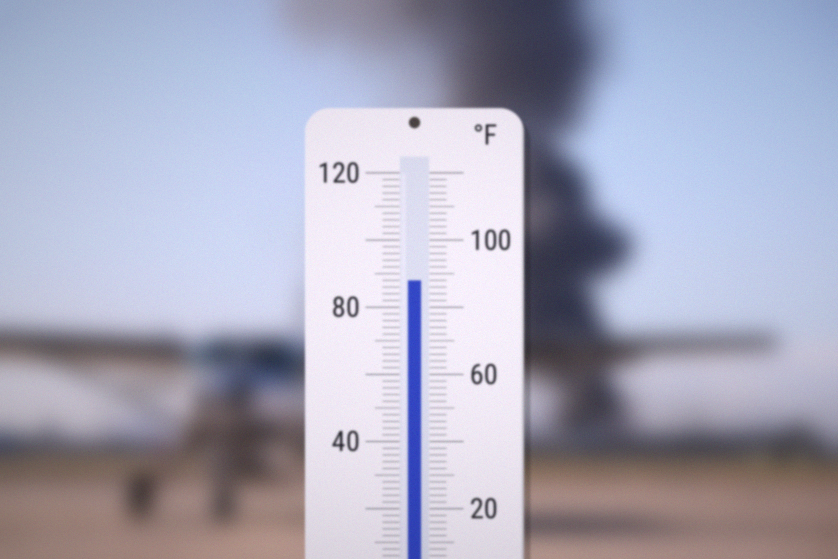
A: 88 °F
